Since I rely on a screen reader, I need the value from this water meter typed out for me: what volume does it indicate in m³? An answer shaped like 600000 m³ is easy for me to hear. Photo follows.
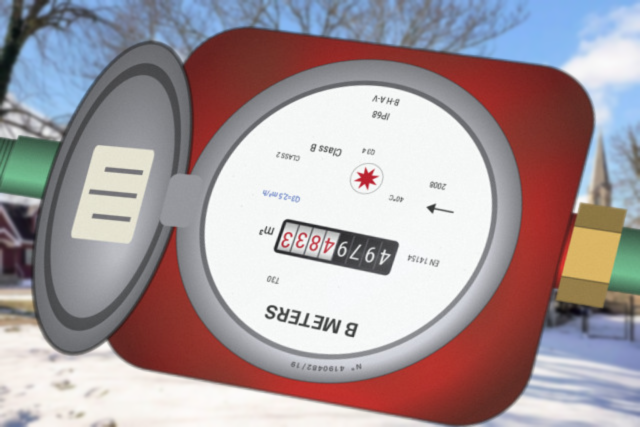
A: 4979.4833 m³
